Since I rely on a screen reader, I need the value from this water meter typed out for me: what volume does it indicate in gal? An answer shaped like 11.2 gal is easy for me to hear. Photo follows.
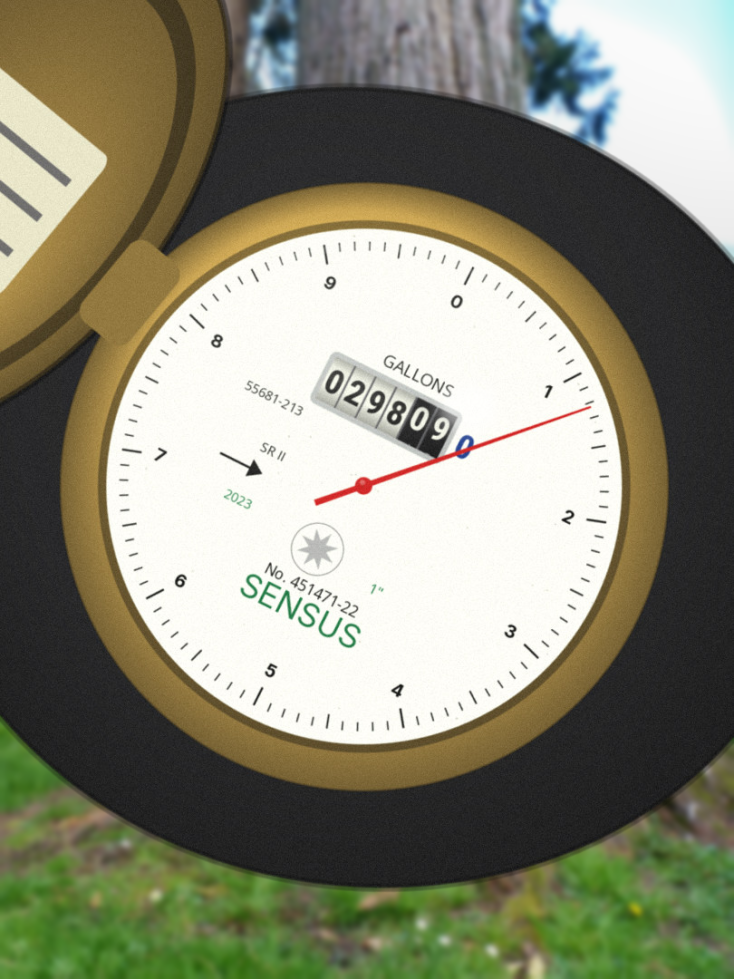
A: 298091.2 gal
